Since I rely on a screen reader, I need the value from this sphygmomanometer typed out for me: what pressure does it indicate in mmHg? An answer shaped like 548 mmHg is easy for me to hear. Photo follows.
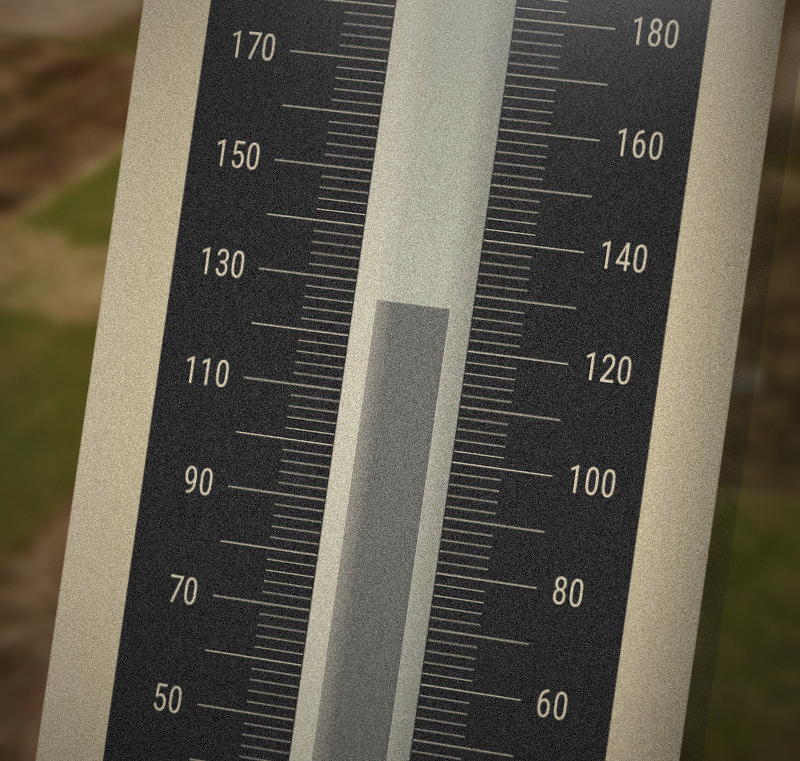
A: 127 mmHg
